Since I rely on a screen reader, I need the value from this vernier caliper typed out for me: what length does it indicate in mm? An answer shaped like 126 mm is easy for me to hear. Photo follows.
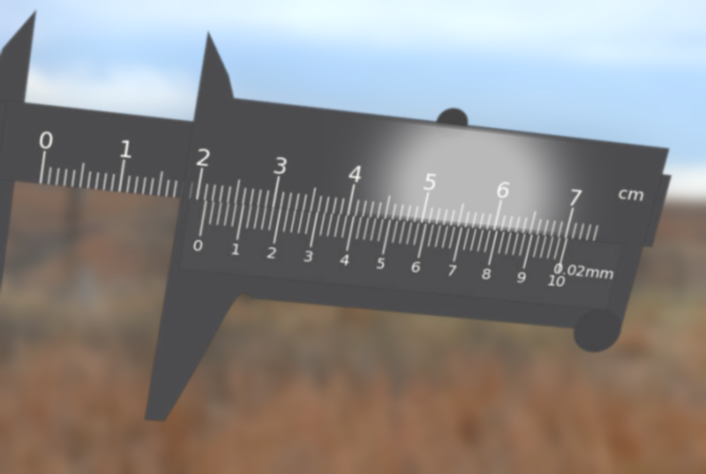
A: 21.2 mm
